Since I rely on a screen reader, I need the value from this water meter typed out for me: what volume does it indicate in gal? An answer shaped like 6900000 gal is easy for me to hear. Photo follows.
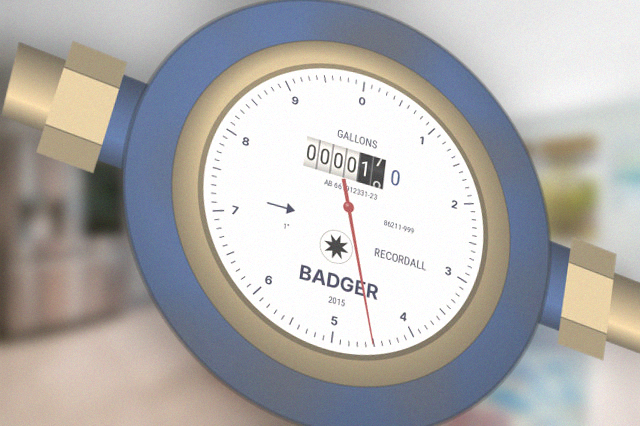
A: 174.5 gal
